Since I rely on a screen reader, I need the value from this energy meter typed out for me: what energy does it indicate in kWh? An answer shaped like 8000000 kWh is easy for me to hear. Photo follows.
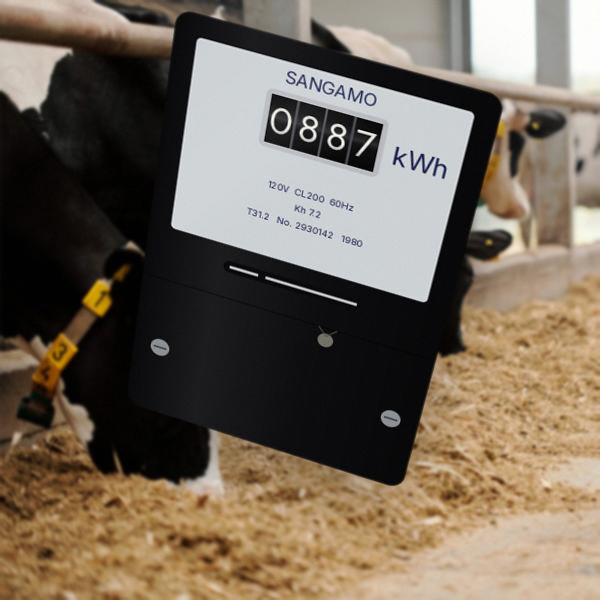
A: 887 kWh
